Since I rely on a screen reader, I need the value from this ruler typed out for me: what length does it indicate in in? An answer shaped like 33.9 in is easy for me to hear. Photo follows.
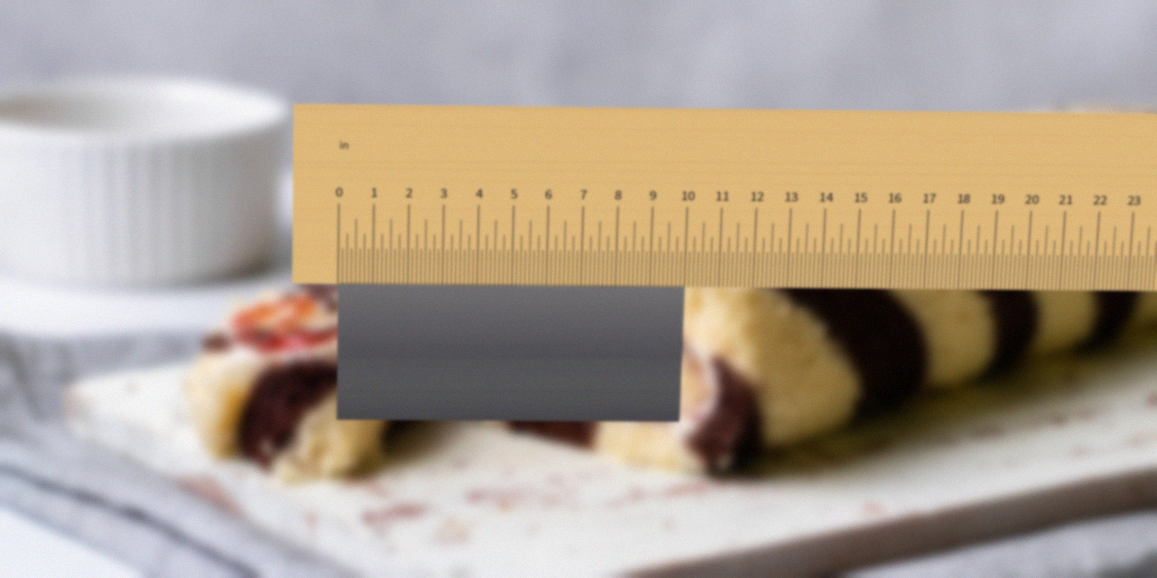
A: 10 in
